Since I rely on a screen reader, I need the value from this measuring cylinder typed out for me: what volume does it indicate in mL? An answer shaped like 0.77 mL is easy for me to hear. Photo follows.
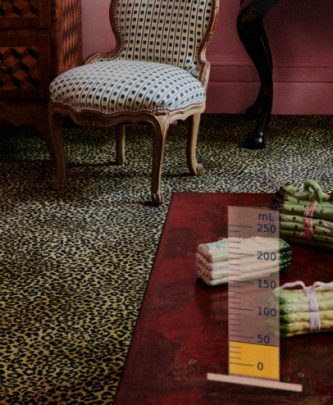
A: 40 mL
